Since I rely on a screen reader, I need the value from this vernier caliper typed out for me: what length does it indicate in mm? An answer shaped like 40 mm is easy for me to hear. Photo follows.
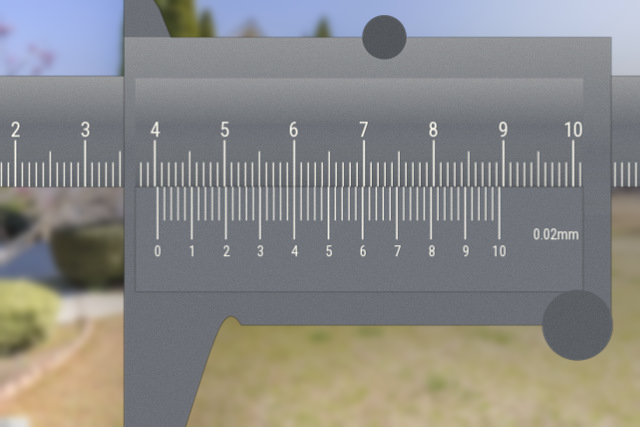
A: 40.4 mm
